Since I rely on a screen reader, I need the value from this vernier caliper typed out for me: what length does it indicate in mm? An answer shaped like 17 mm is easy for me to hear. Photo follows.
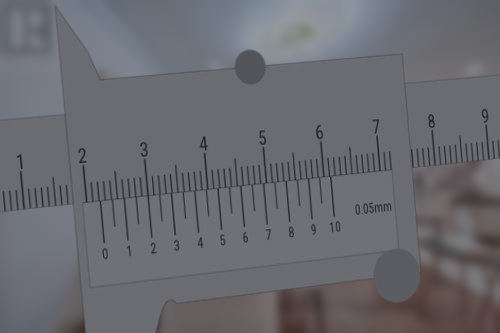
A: 22.2 mm
